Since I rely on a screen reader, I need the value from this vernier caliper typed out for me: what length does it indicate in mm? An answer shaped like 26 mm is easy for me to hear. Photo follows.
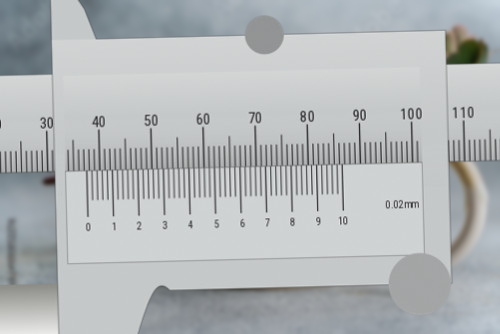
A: 37.5 mm
